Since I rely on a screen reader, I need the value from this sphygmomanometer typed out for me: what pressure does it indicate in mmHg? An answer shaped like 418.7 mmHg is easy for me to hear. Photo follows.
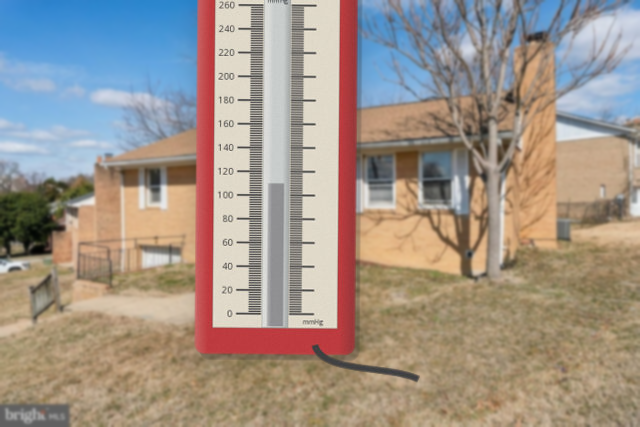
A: 110 mmHg
